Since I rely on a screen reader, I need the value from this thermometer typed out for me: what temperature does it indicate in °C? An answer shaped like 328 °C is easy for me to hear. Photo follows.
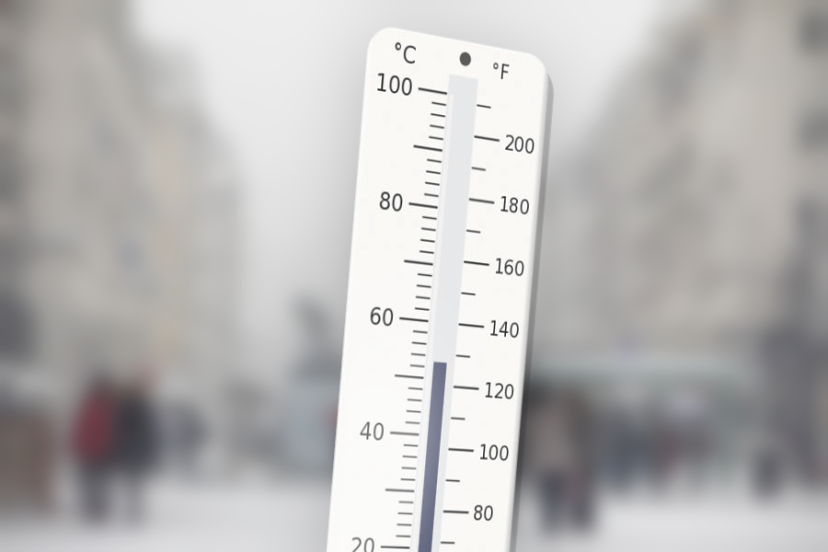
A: 53 °C
